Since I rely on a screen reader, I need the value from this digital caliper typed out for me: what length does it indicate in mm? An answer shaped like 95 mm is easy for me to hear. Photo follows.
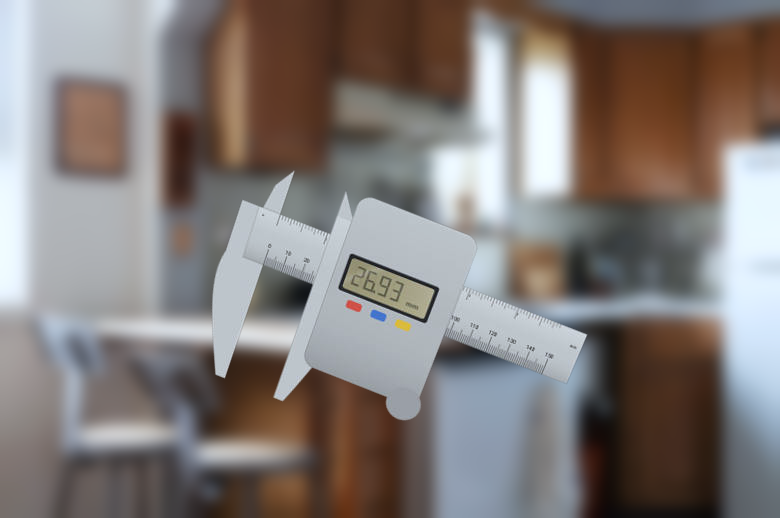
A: 26.93 mm
